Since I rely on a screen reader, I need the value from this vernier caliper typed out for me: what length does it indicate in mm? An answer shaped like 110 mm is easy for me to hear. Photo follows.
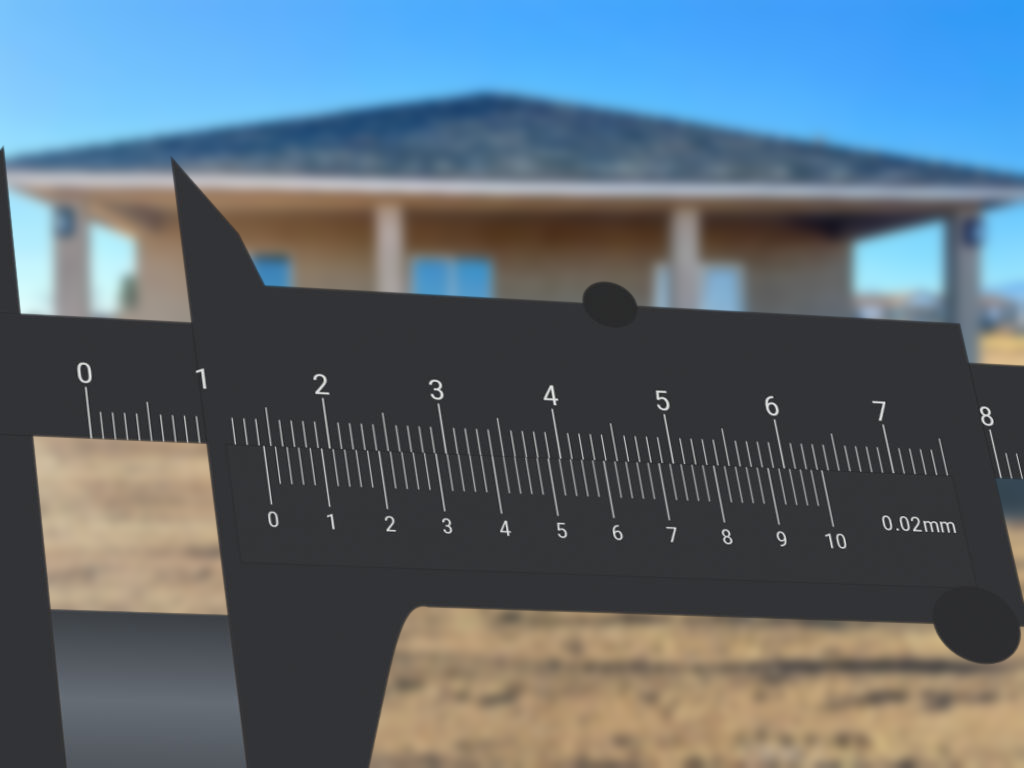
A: 14.4 mm
